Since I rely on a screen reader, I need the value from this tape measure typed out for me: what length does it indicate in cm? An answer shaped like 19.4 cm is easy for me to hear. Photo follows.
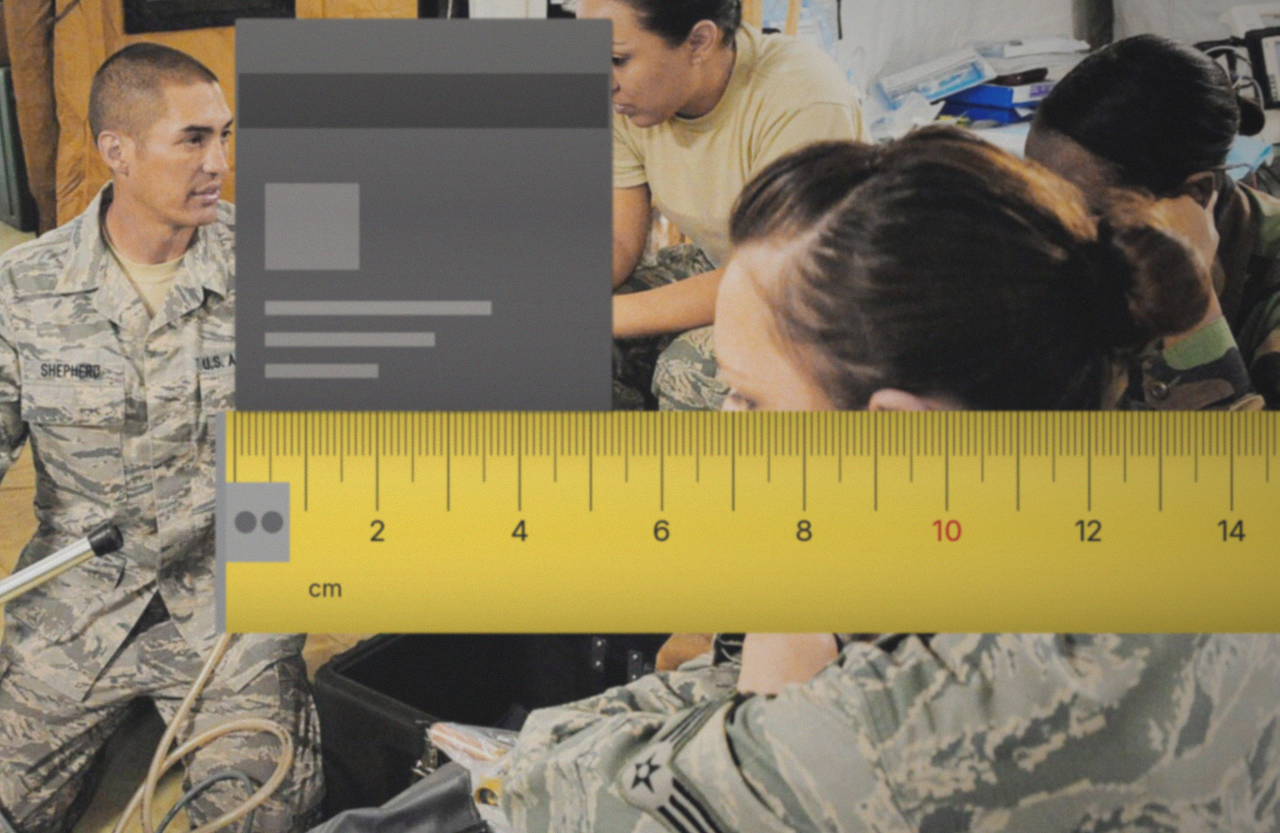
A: 5.3 cm
